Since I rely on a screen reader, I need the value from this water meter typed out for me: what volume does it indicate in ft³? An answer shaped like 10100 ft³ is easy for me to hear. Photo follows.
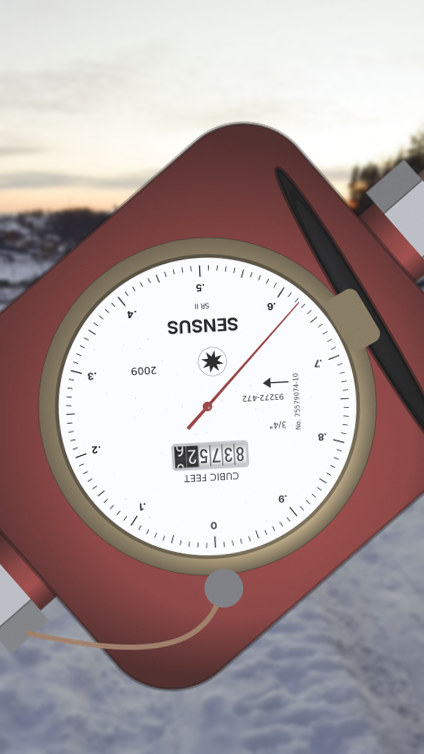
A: 837525.62 ft³
